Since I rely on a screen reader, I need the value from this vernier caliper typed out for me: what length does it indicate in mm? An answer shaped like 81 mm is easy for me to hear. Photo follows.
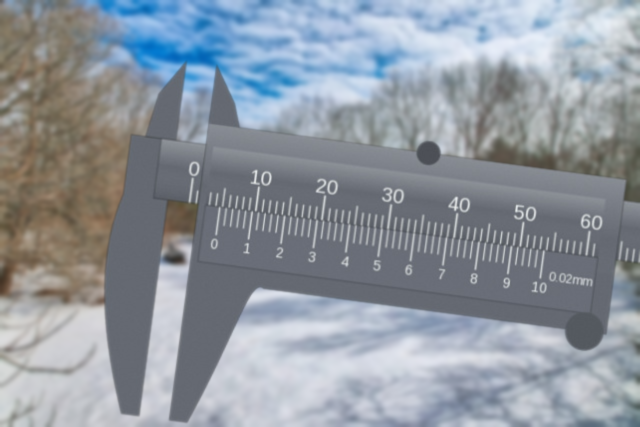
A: 4.6 mm
